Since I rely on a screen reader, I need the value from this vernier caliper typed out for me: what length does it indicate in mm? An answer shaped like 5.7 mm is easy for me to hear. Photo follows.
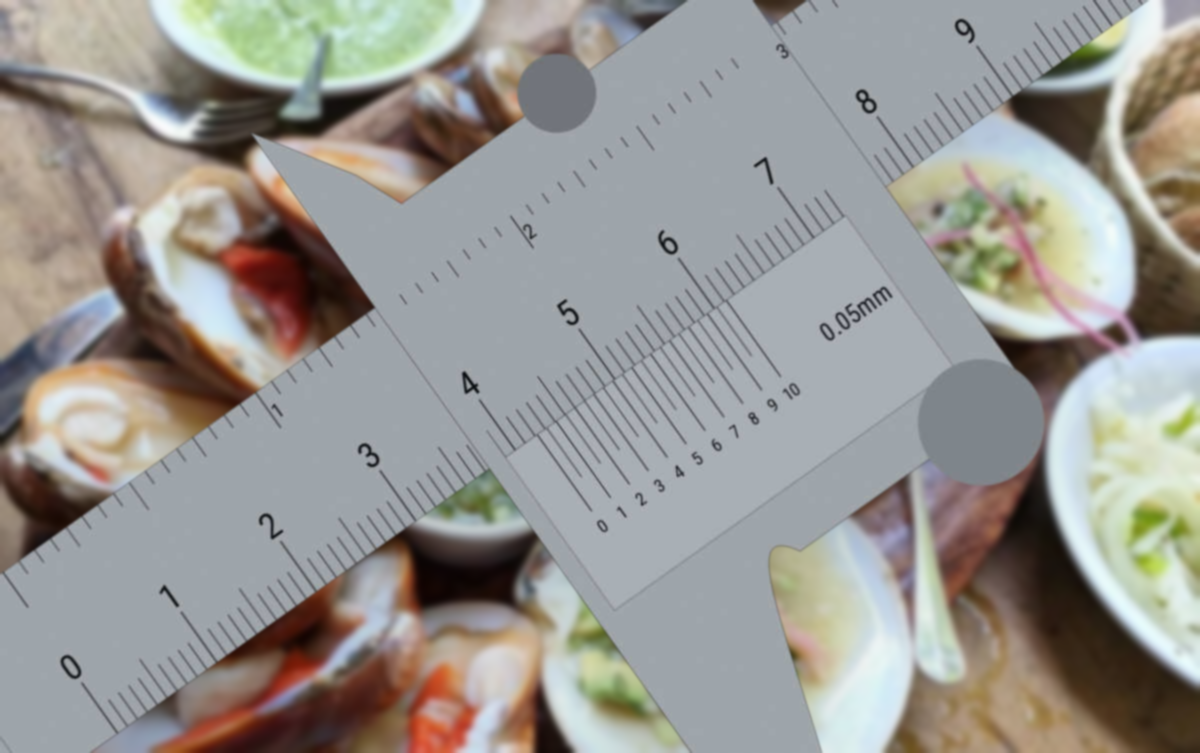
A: 42.2 mm
